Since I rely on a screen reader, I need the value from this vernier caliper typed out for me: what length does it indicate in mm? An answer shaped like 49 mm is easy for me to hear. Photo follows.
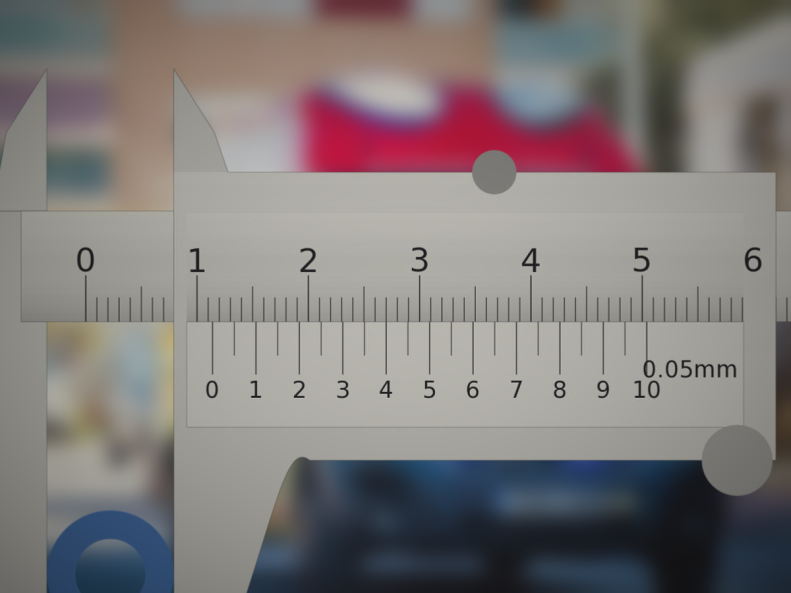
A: 11.4 mm
